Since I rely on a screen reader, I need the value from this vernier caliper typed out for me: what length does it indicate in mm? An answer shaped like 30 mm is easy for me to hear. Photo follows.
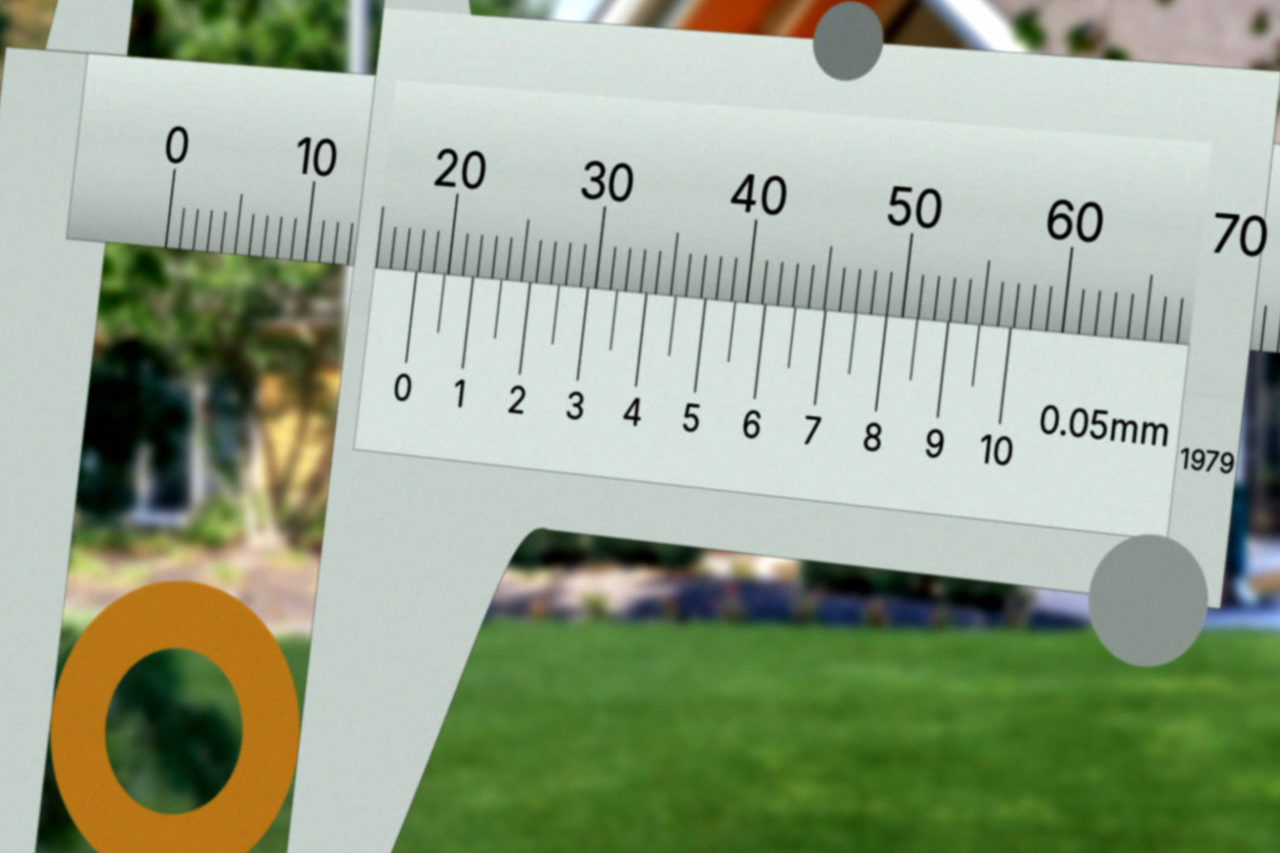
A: 17.8 mm
